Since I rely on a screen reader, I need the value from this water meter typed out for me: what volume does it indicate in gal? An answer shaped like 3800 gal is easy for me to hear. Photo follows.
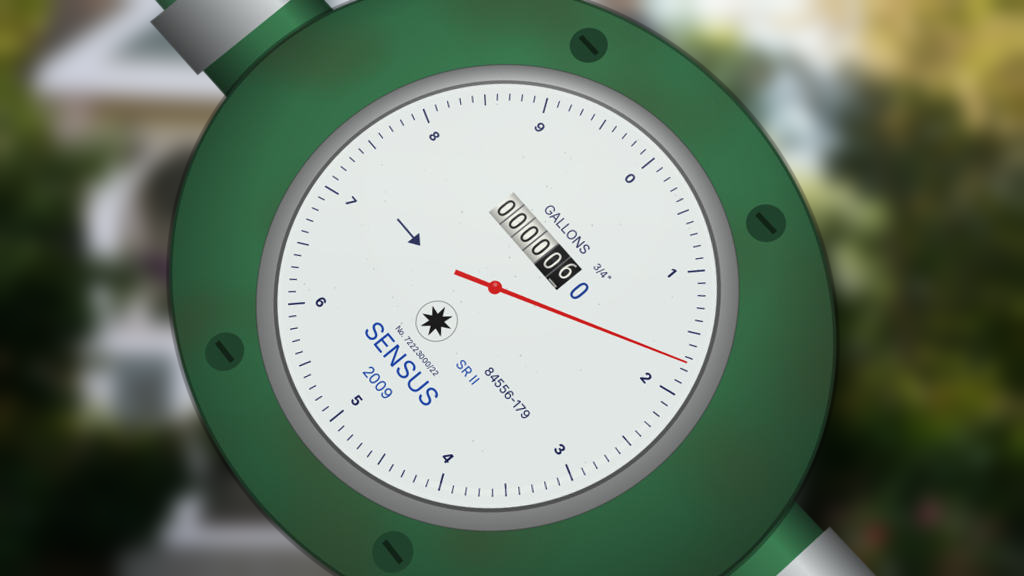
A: 61.7 gal
